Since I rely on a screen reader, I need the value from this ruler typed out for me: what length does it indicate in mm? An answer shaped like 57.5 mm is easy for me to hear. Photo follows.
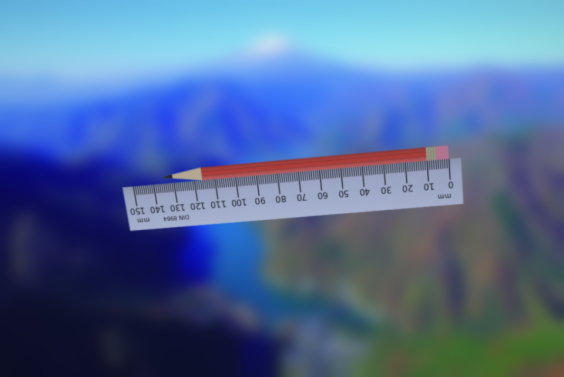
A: 135 mm
